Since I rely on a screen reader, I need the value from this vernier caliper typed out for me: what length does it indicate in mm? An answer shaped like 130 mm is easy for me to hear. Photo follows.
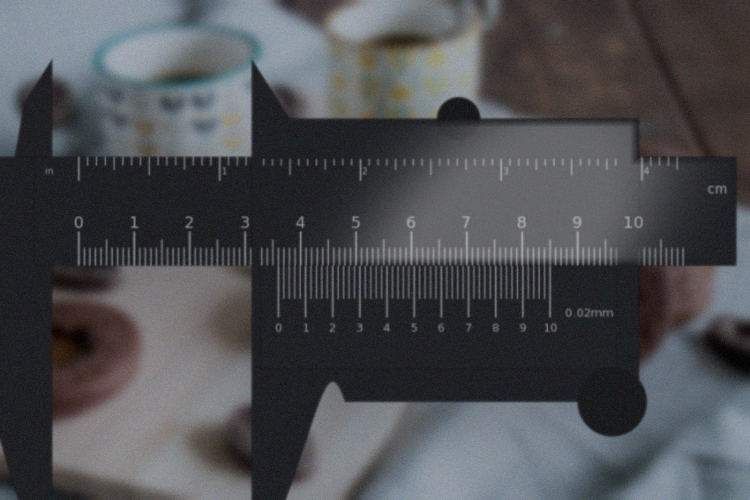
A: 36.0 mm
